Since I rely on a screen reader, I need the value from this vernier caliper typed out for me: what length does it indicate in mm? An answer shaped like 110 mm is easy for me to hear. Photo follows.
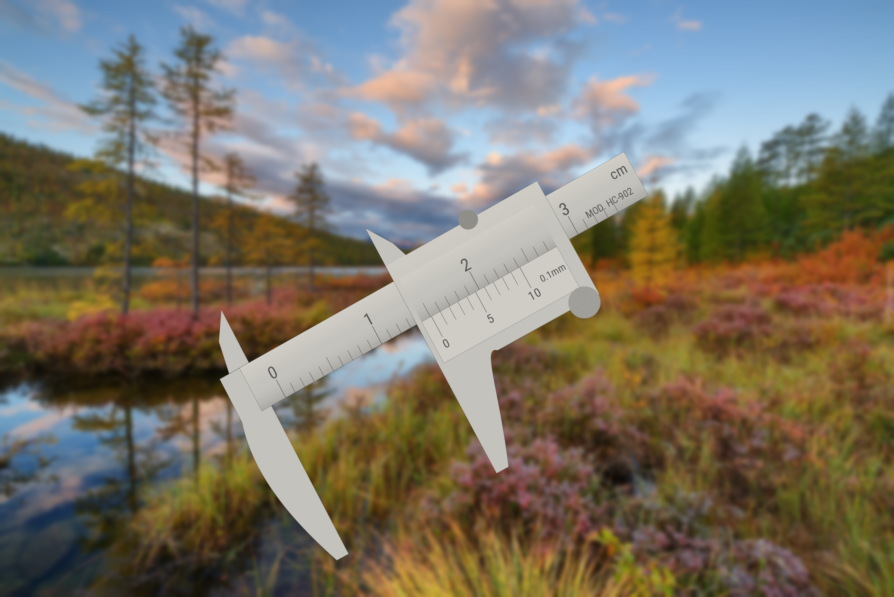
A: 15.1 mm
